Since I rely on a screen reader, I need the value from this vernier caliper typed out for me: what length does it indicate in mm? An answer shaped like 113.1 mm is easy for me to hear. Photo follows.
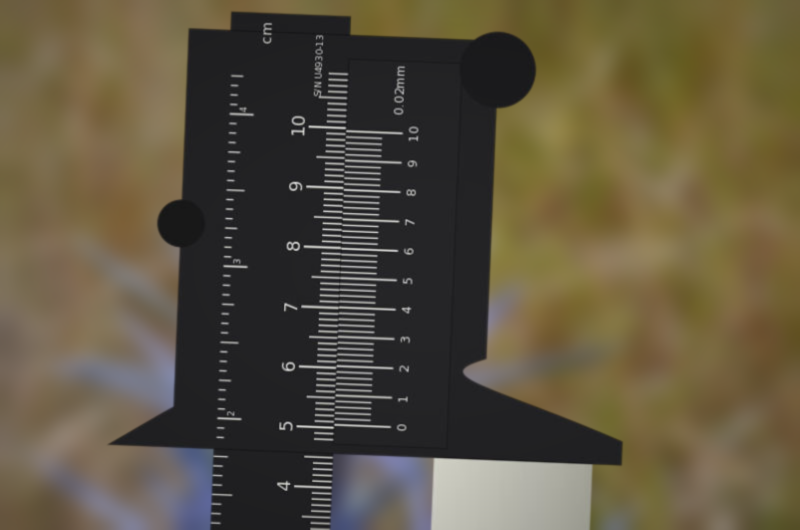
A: 50.5 mm
